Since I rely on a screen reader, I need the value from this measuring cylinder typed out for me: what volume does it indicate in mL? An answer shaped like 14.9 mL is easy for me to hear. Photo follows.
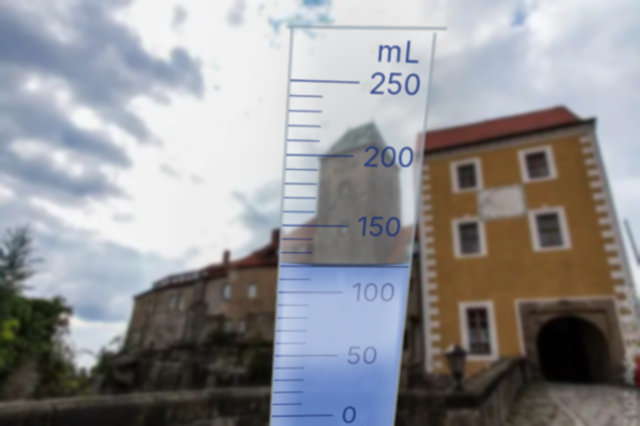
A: 120 mL
